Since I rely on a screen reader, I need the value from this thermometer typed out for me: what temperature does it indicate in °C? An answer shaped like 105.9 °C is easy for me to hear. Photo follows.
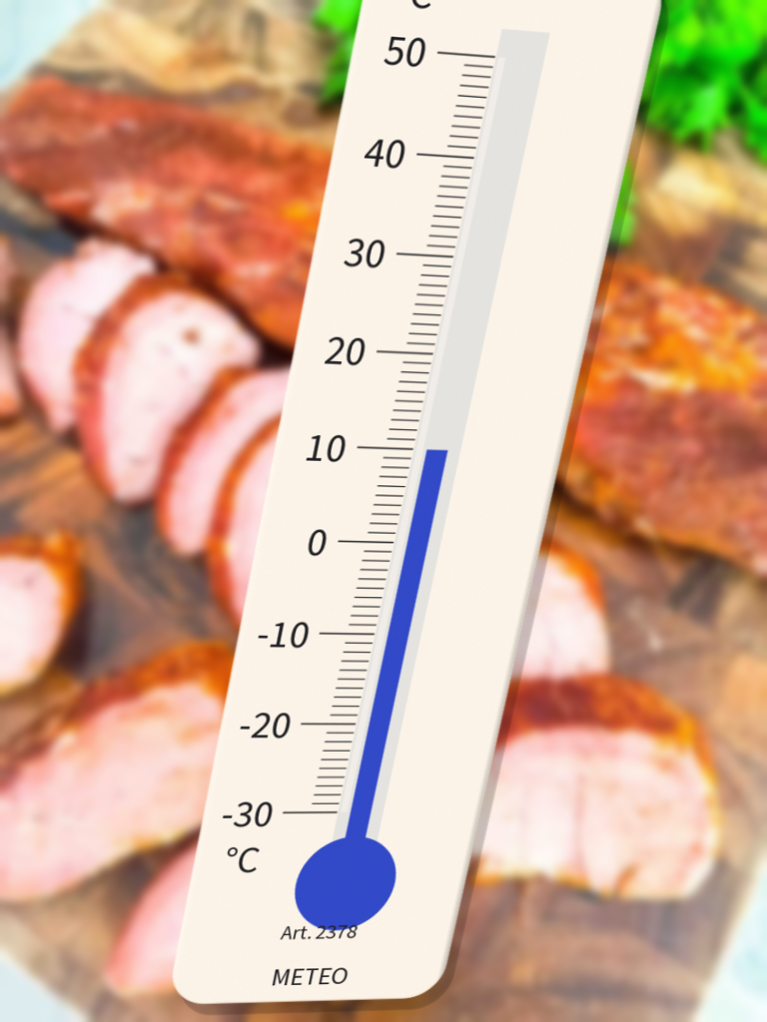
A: 10 °C
